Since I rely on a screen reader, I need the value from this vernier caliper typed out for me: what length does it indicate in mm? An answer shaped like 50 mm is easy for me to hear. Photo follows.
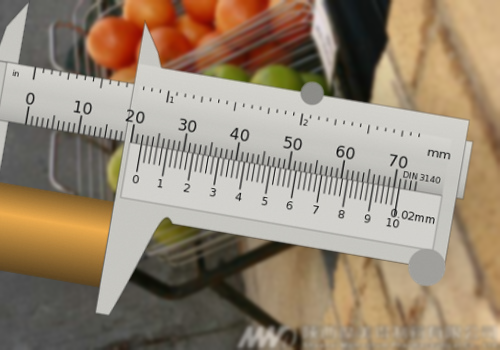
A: 22.0 mm
